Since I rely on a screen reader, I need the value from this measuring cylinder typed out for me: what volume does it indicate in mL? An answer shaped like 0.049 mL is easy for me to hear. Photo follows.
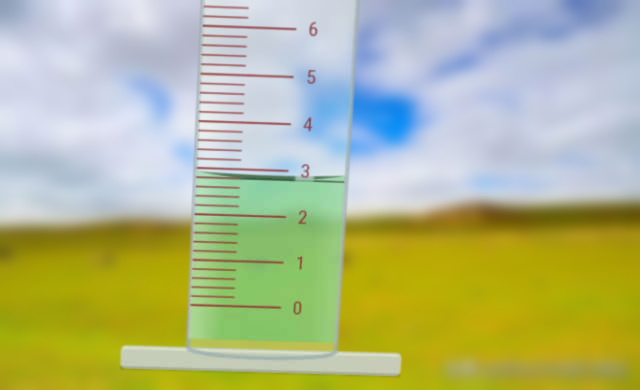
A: 2.8 mL
